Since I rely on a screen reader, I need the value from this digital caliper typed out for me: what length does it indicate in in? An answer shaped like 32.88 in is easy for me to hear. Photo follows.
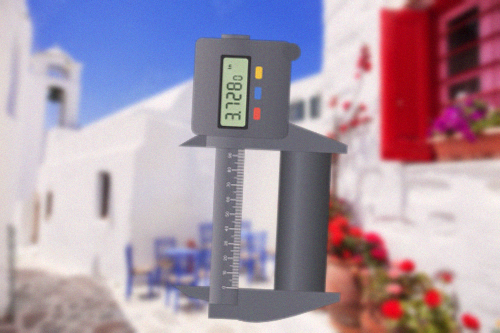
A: 3.7280 in
